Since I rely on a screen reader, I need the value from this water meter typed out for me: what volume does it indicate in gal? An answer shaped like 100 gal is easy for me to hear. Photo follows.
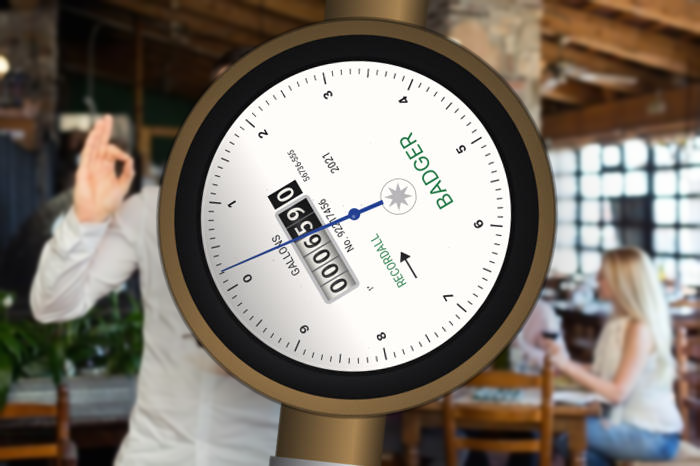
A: 6590.2 gal
